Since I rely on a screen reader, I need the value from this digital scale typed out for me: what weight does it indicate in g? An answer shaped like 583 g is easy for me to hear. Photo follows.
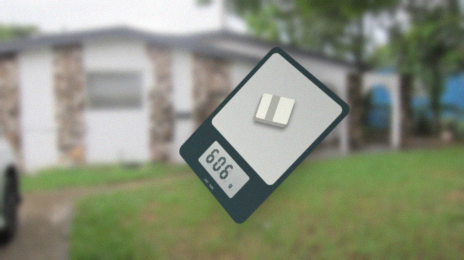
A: 606 g
